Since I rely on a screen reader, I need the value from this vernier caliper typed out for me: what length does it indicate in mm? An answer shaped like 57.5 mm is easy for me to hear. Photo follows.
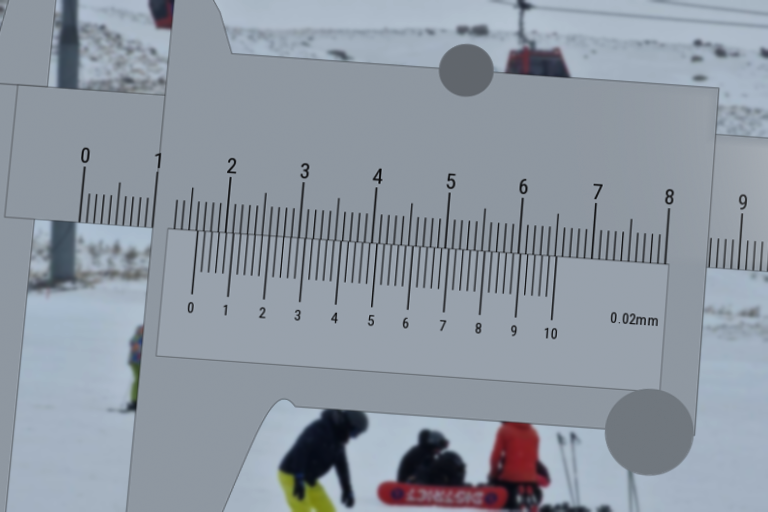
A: 16.2 mm
